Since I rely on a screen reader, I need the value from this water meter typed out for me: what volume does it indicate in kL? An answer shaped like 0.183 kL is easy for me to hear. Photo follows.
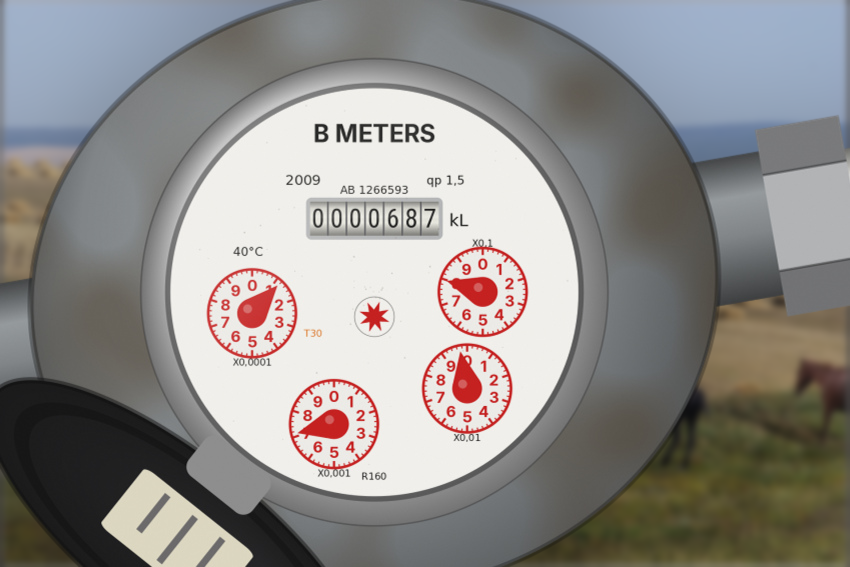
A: 687.7971 kL
